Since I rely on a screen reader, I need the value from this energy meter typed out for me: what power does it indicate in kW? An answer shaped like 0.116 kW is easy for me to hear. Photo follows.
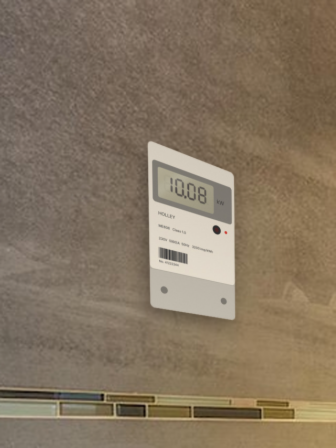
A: 10.08 kW
